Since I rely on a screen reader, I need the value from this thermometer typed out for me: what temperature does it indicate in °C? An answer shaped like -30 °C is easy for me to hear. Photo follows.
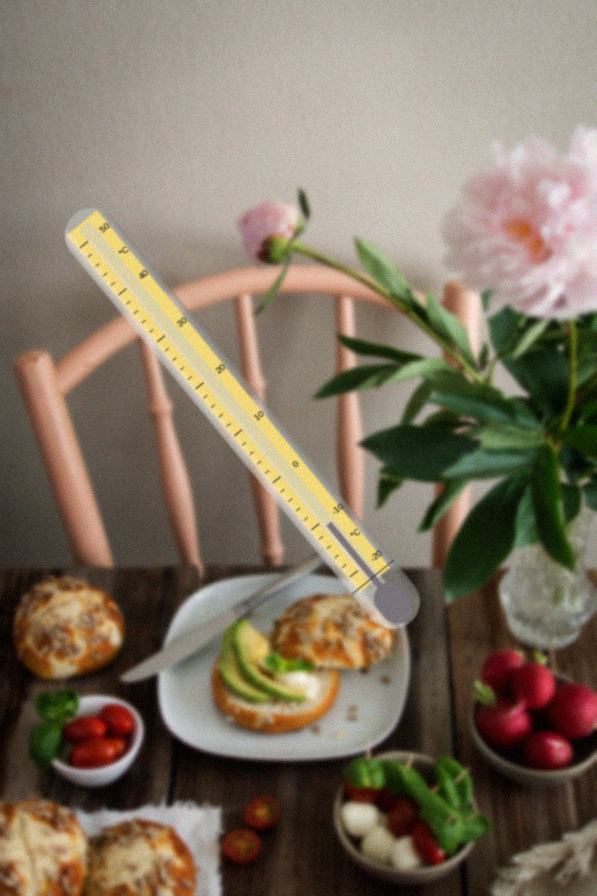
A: -11 °C
